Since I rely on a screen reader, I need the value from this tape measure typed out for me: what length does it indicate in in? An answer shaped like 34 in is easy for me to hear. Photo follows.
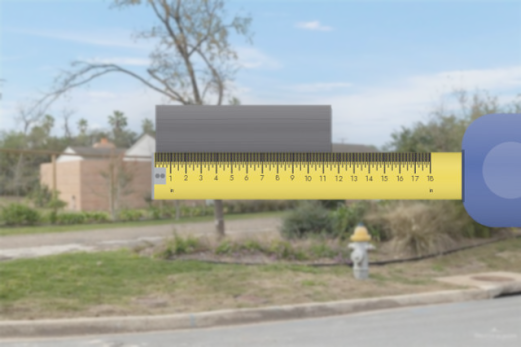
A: 11.5 in
